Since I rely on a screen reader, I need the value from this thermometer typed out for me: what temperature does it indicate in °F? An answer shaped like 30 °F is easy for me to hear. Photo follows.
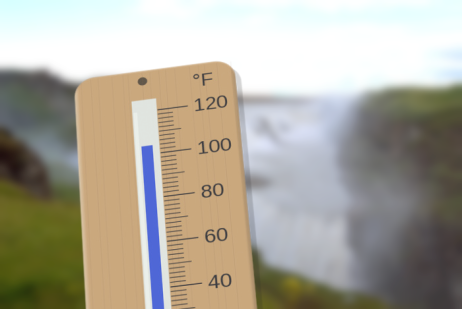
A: 104 °F
